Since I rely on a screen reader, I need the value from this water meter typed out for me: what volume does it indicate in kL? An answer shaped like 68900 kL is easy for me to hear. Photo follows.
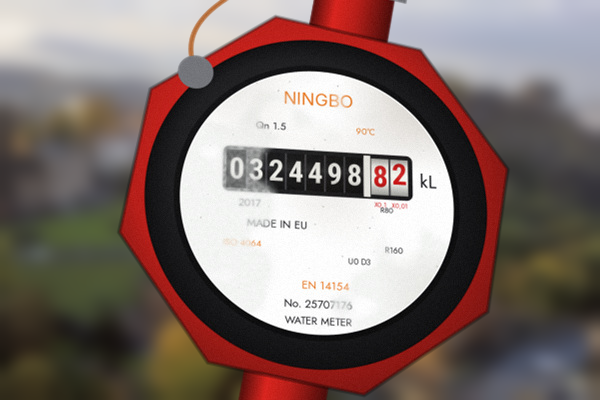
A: 324498.82 kL
